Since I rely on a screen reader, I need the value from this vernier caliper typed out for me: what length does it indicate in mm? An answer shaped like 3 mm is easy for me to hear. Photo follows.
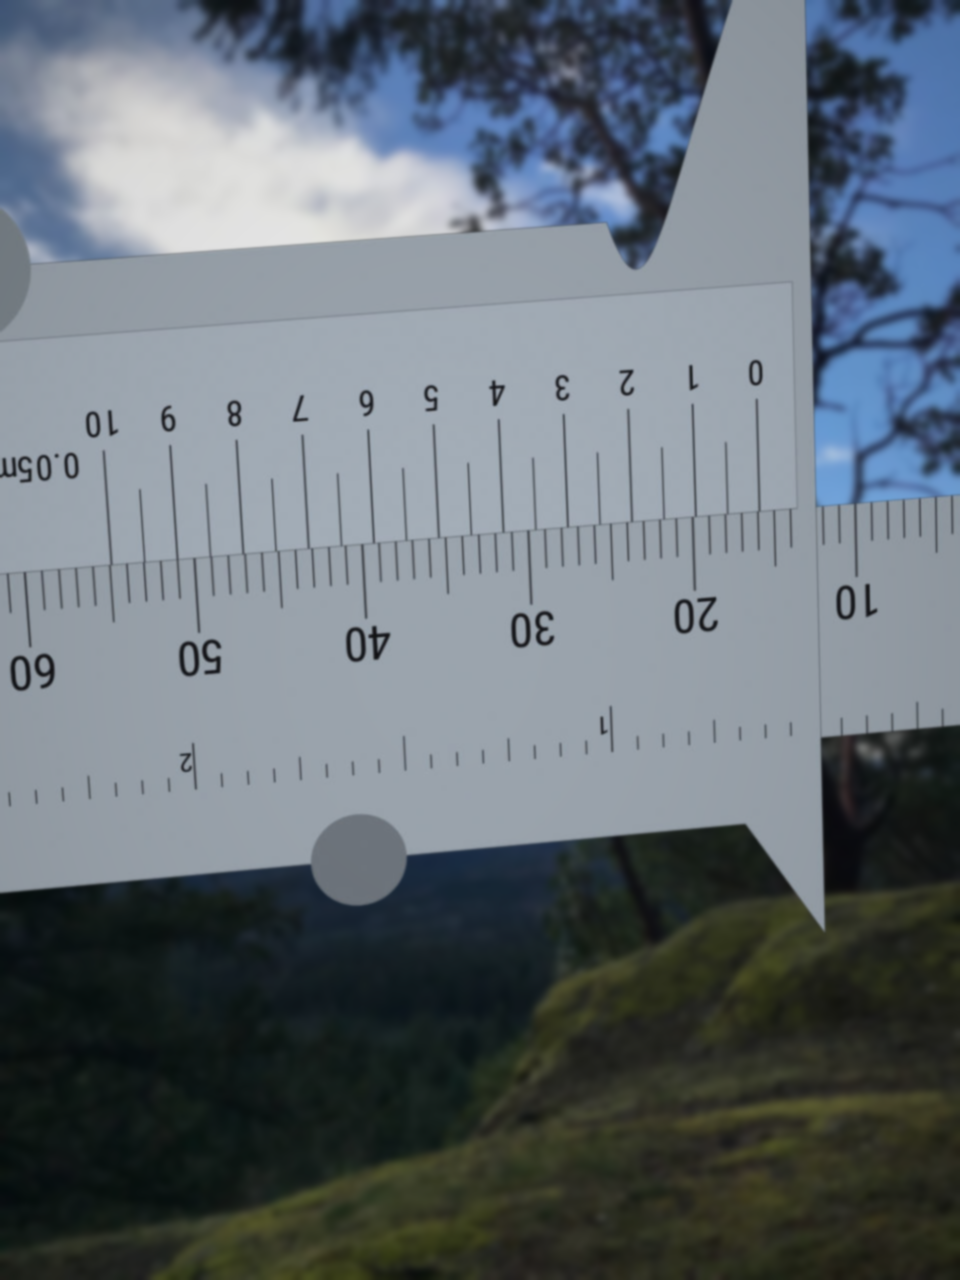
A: 15.9 mm
